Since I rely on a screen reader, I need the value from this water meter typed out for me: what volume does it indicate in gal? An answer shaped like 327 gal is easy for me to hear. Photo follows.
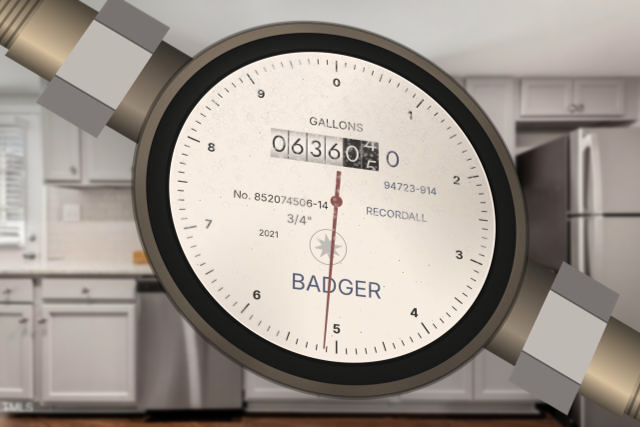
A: 636045.1 gal
